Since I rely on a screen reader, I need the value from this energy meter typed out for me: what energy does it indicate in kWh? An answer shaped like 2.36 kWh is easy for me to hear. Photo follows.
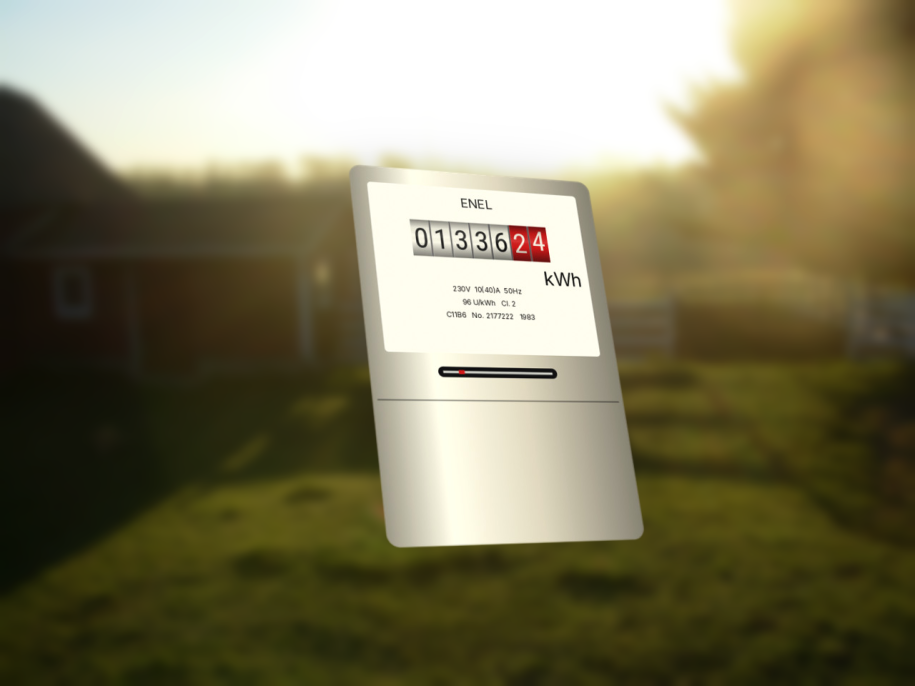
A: 1336.24 kWh
